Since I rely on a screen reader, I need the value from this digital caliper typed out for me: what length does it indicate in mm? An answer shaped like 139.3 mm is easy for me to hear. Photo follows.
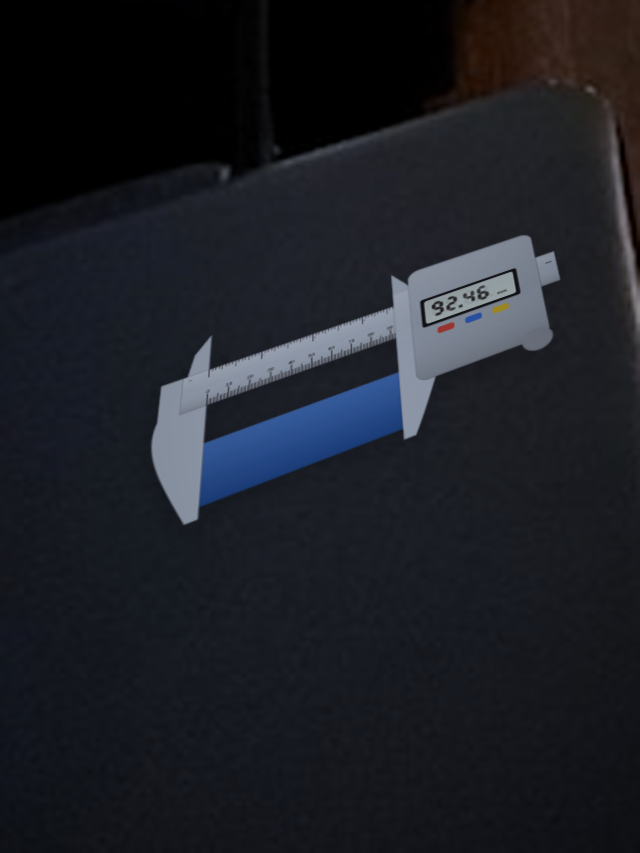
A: 92.46 mm
